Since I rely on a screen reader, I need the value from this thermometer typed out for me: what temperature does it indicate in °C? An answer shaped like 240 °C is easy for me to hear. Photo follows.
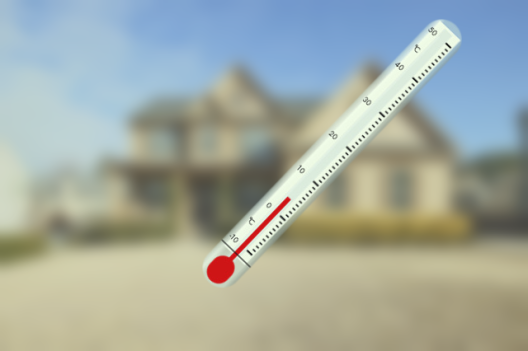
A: 4 °C
